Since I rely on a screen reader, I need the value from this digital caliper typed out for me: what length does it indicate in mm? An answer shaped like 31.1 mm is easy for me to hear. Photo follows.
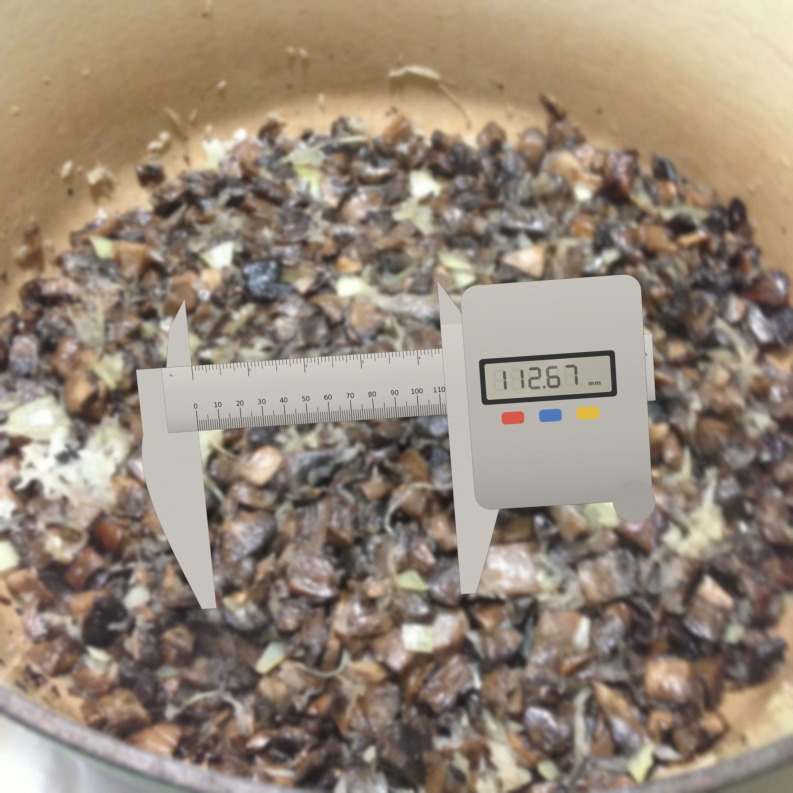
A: 112.67 mm
